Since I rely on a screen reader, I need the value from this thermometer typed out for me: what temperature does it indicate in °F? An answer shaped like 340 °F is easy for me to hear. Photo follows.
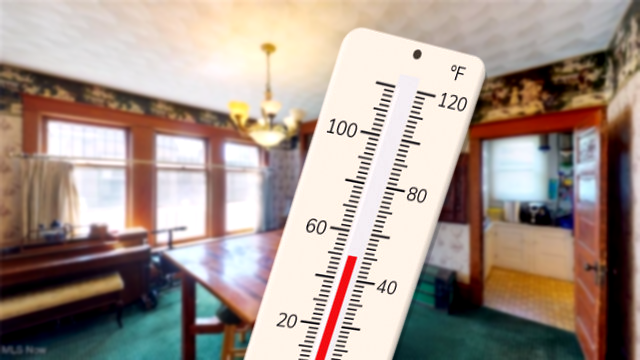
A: 50 °F
